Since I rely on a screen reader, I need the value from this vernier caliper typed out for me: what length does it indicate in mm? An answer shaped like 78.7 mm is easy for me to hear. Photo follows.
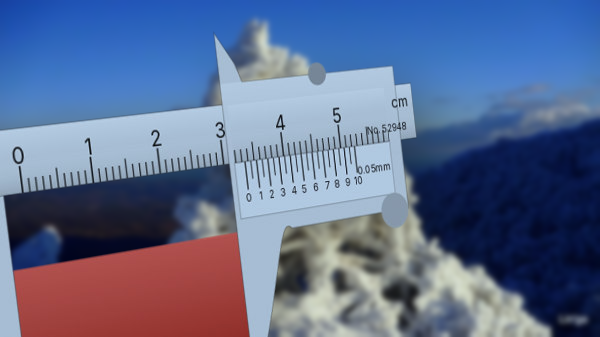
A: 33.5 mm
